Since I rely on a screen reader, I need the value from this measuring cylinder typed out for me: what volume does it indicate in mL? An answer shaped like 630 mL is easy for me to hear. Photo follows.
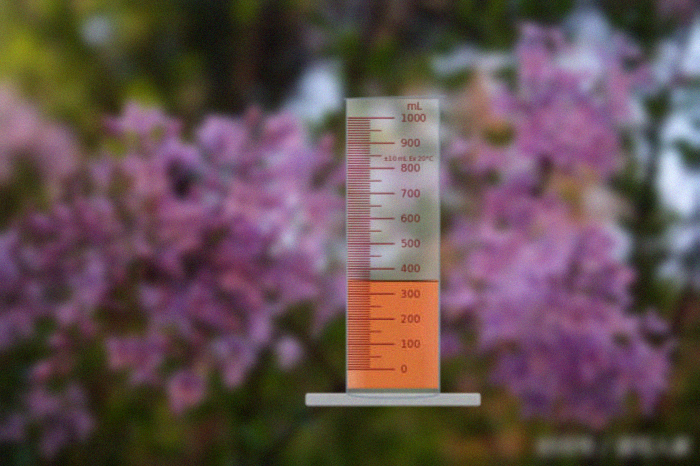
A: 350 mL
